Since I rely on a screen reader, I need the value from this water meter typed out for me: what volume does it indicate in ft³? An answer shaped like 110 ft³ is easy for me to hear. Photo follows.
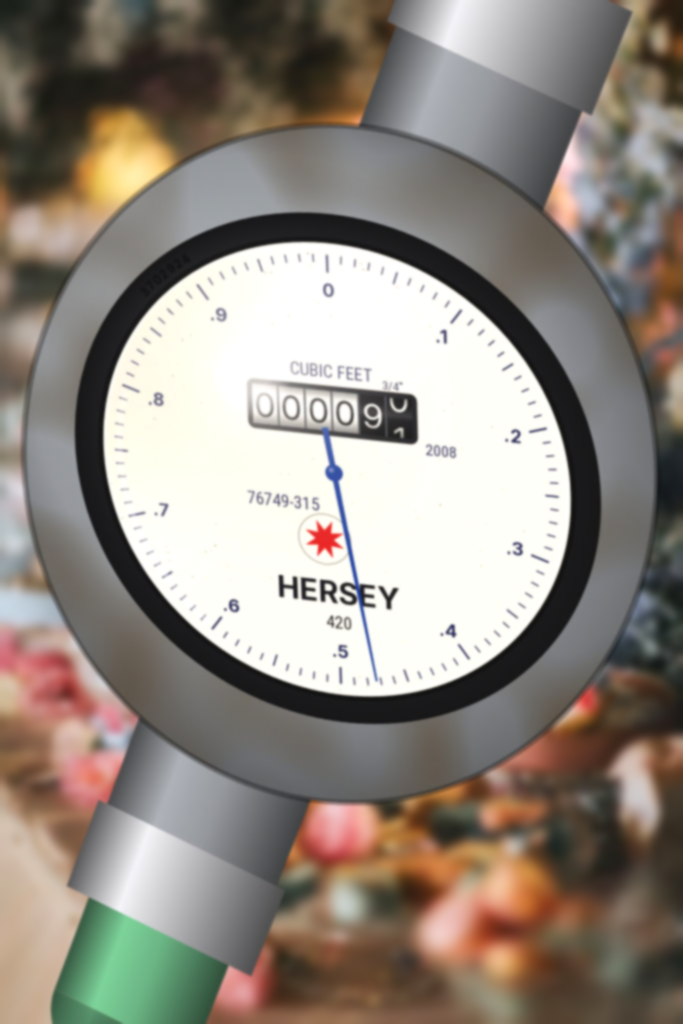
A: 90.47 ft³
